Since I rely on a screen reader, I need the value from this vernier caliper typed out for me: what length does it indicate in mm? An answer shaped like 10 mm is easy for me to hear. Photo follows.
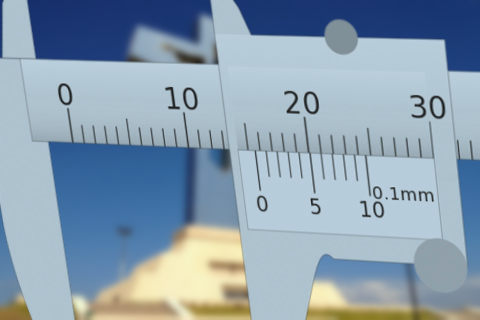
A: 15.6 mm
